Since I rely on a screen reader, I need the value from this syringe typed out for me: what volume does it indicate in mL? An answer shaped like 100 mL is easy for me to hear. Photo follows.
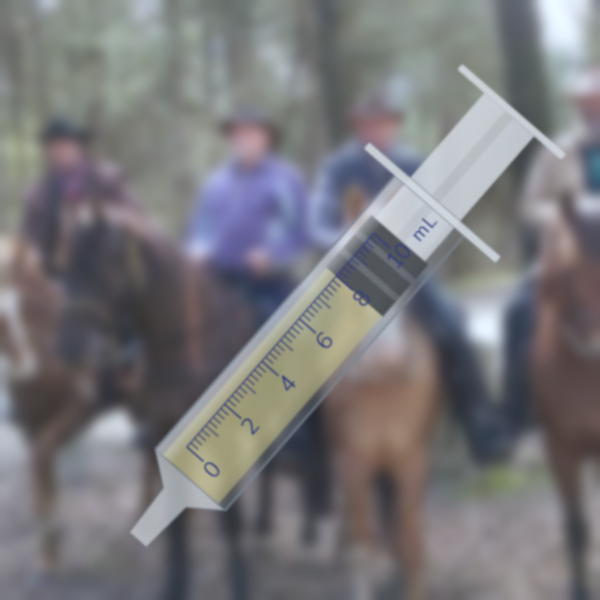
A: 8 mL
